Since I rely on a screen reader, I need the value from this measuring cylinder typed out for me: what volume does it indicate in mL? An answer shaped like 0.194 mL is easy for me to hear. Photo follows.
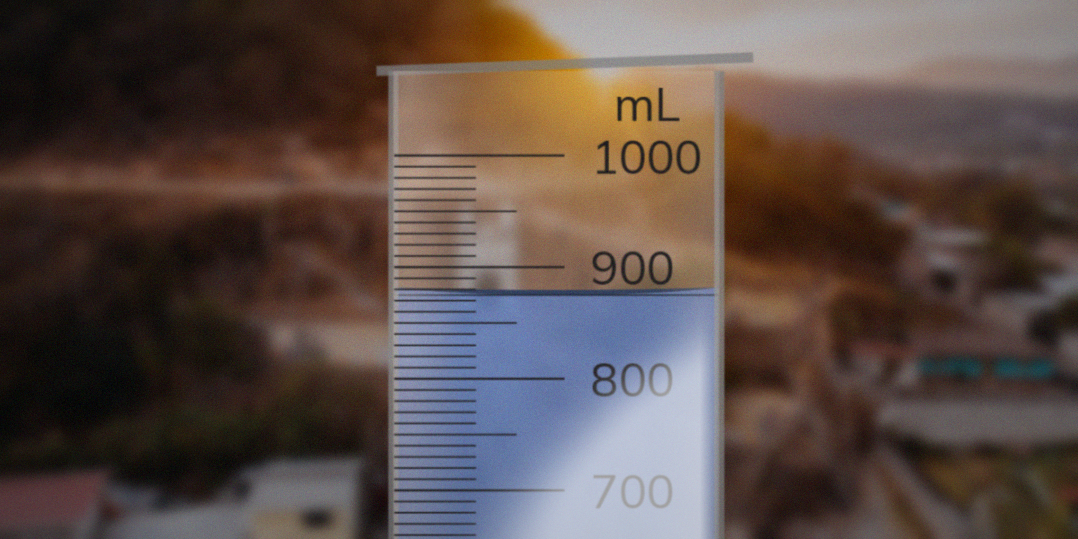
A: 875 mL
